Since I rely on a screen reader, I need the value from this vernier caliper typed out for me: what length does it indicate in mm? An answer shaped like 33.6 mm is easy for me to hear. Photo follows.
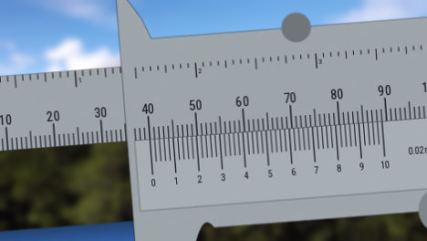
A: 40.0 mm
